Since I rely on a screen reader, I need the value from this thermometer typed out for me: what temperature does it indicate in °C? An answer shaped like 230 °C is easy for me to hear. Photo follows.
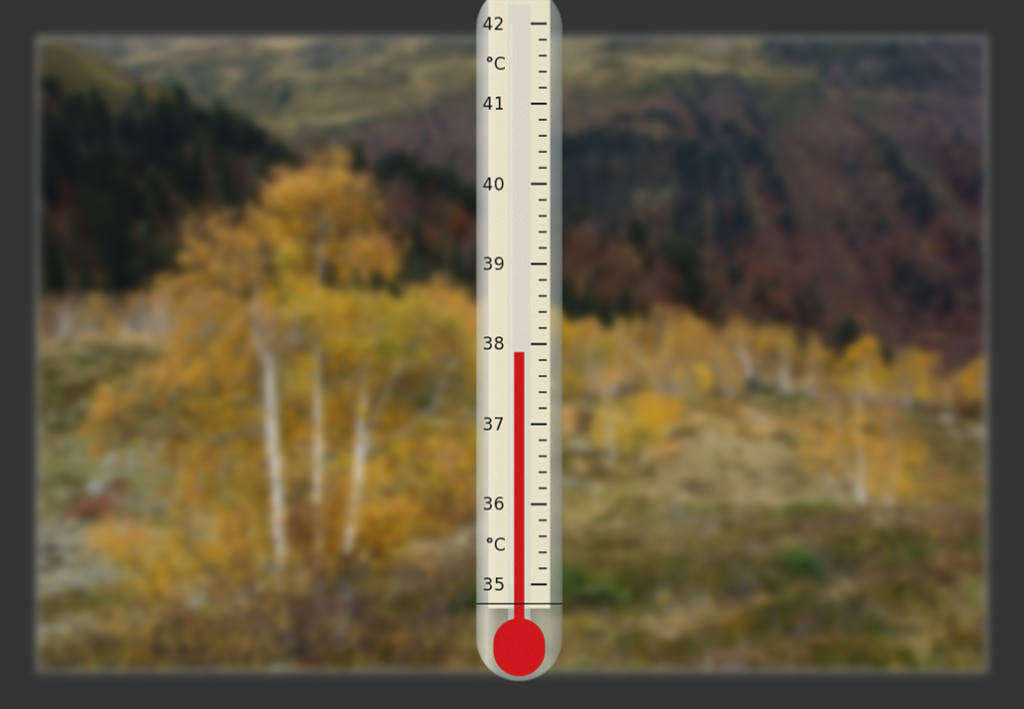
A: 37.9 °C
